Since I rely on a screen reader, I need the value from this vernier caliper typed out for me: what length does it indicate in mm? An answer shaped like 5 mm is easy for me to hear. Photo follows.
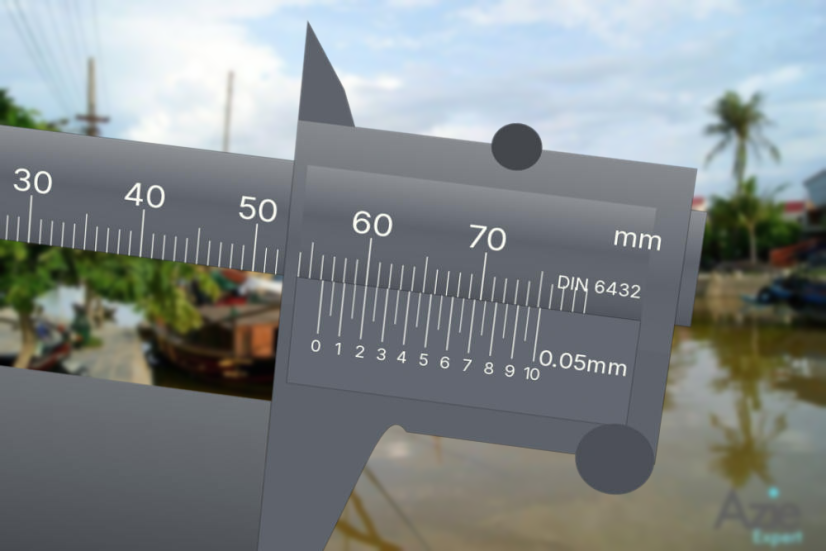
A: 56.2 mm
